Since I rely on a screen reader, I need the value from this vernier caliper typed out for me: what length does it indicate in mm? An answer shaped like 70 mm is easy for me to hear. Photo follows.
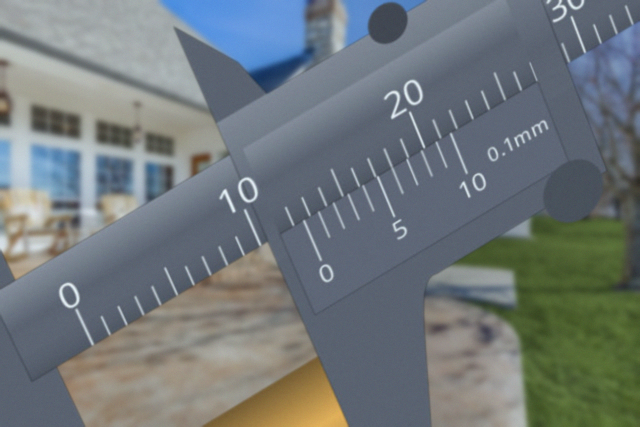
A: 12.6 mm
